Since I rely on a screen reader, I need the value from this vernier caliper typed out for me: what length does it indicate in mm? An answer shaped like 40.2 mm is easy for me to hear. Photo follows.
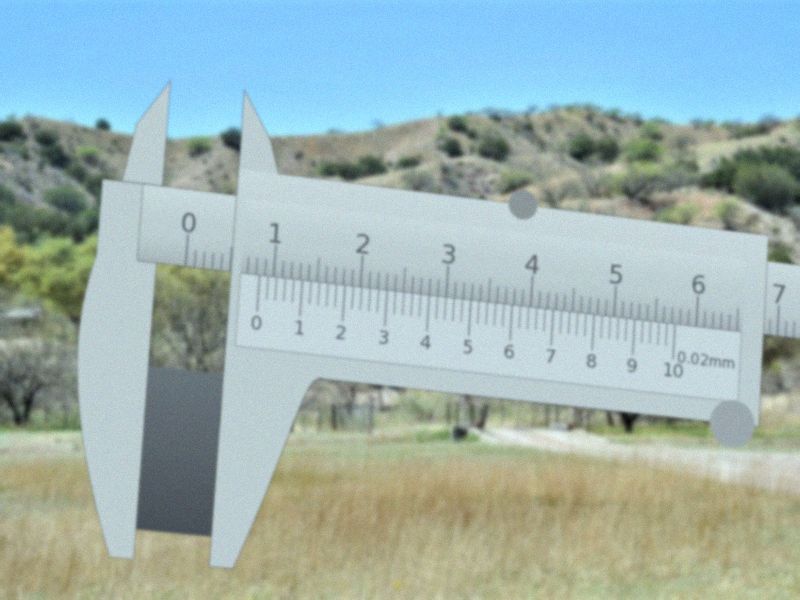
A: 8.4 mm
